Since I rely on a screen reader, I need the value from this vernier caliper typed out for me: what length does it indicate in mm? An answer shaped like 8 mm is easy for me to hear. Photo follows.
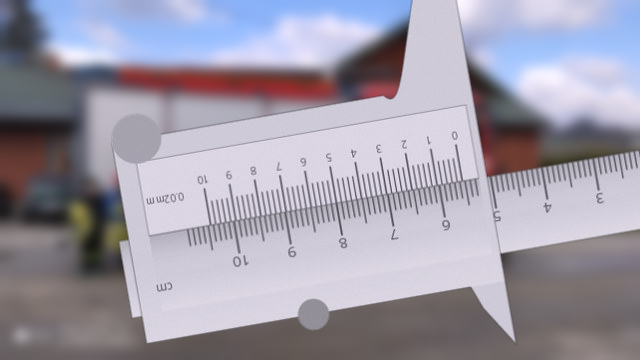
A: 55.5 mm
